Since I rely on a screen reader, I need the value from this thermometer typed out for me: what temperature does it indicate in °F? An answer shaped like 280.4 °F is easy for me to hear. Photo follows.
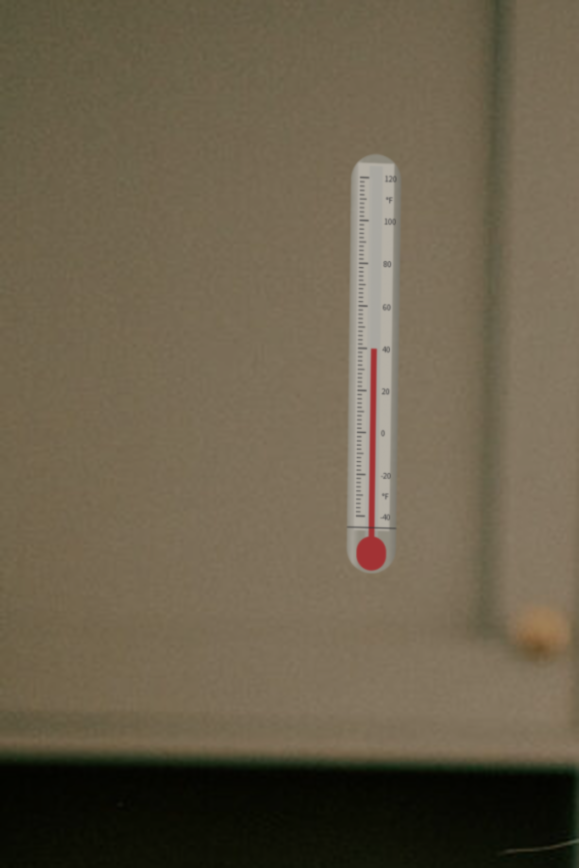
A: 40 °F
